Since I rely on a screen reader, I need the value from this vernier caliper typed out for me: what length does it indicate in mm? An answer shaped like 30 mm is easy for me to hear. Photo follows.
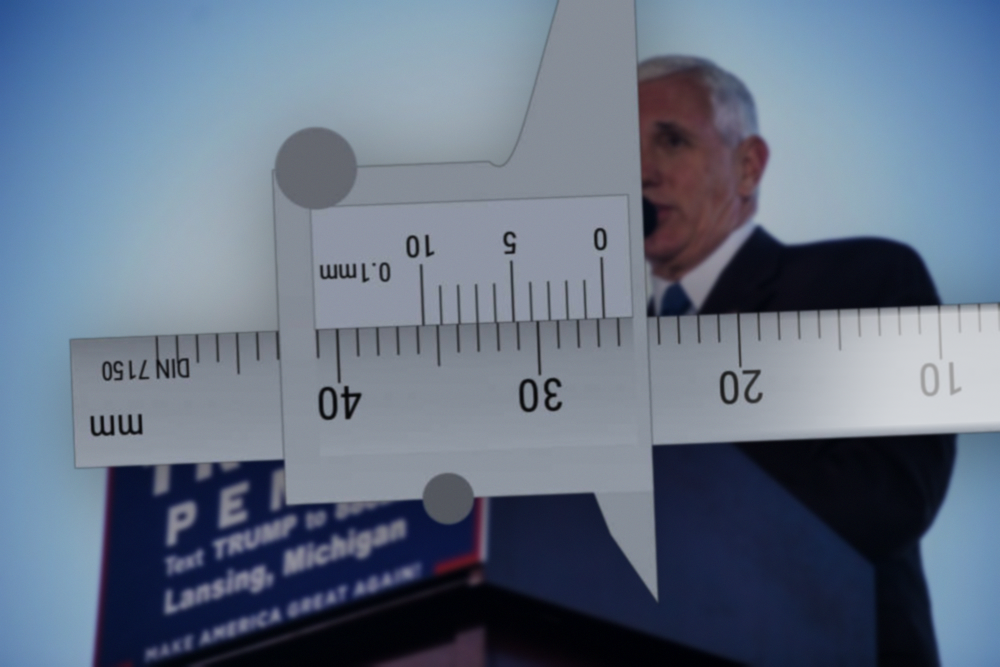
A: 26.7 mm
